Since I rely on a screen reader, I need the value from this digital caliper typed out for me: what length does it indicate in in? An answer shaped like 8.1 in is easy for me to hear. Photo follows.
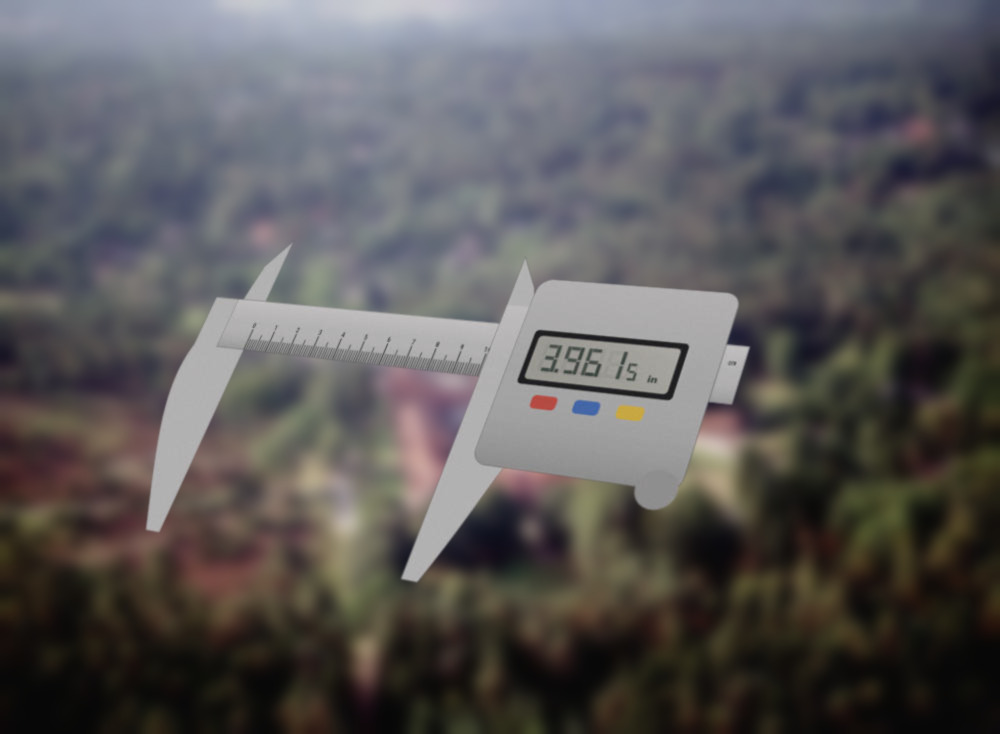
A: 3.9615 in
